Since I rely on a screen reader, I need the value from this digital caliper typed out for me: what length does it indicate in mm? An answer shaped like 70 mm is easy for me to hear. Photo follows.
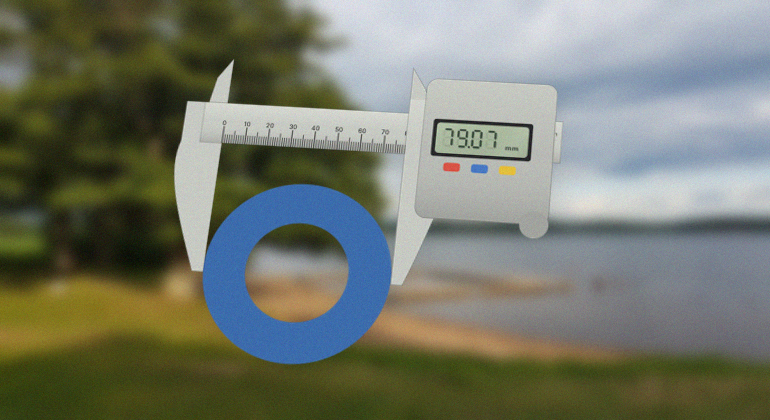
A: 79.07 mm
